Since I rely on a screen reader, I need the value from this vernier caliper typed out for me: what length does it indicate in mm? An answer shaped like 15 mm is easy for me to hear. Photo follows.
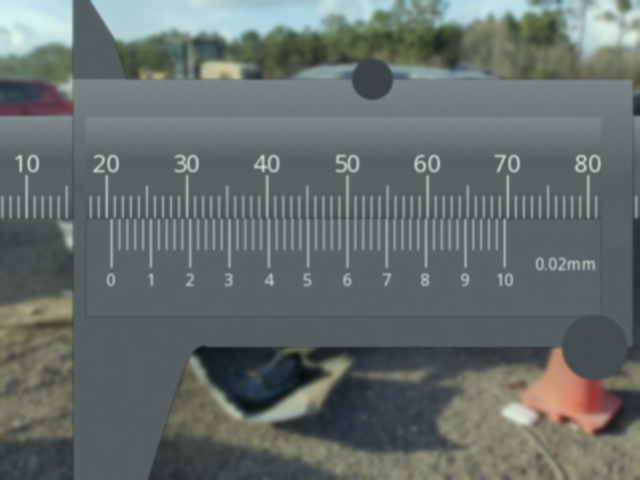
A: 20.6 mm
